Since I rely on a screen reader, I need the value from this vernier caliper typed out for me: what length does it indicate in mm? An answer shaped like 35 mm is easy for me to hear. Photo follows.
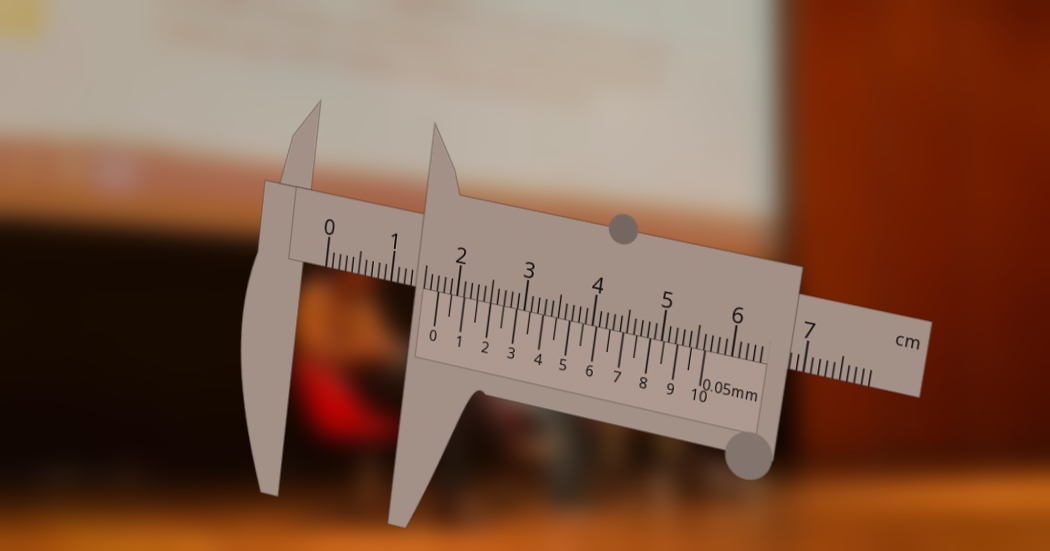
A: 17.2 mm
